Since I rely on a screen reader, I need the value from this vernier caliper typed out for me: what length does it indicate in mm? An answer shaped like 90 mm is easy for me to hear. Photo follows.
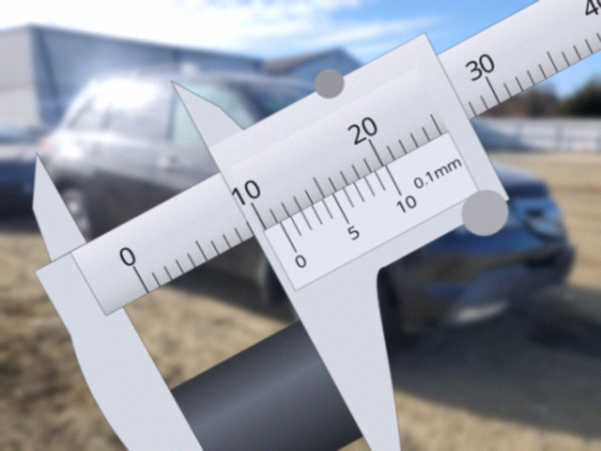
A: 11.2 mm
